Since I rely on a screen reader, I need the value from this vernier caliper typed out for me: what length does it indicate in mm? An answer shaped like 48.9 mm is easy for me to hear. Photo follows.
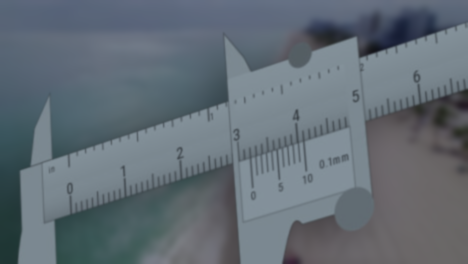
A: 32.0 mm
